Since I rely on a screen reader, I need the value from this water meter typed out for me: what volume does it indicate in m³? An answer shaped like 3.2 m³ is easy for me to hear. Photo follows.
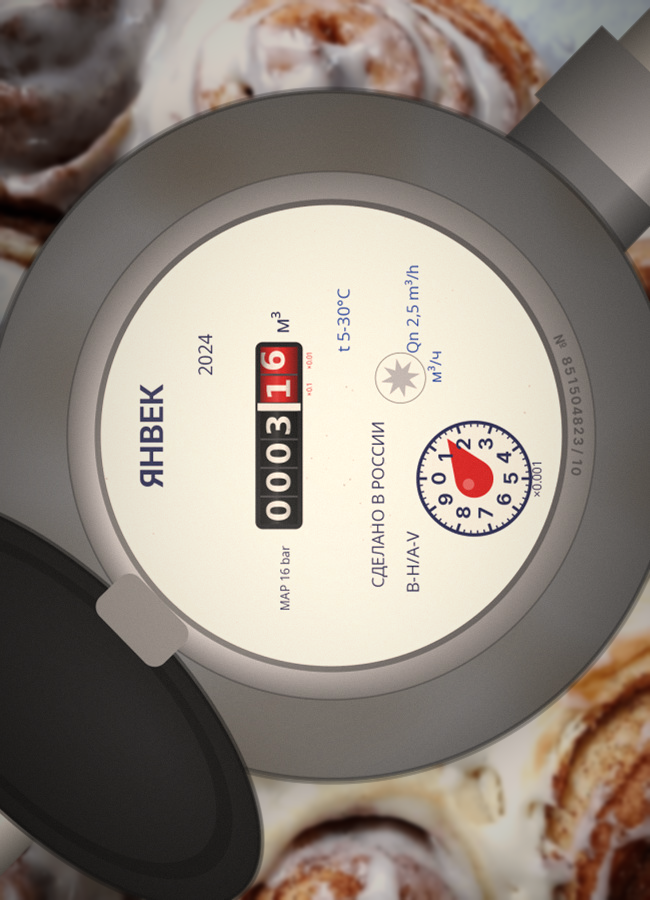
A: 3.161 m³
